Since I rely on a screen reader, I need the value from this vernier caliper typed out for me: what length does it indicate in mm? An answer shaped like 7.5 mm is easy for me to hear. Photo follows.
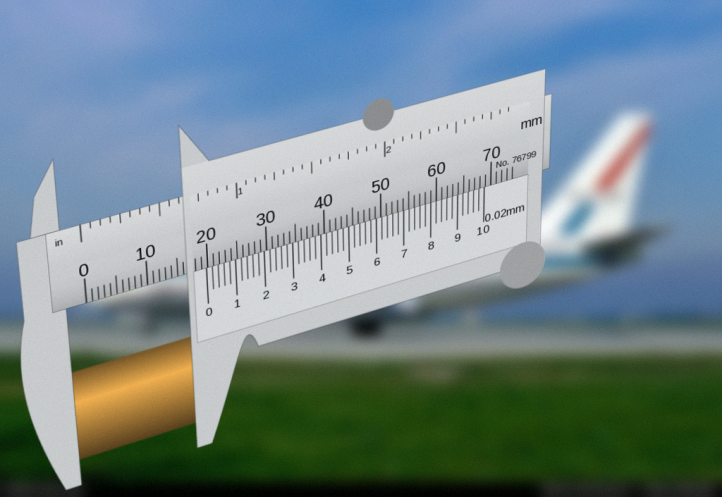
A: 19.8 mm
